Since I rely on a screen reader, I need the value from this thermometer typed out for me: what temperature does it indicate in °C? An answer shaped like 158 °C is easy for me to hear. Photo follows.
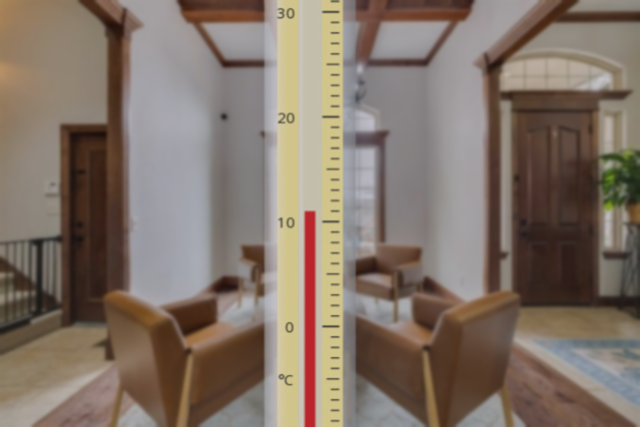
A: 11 °C
